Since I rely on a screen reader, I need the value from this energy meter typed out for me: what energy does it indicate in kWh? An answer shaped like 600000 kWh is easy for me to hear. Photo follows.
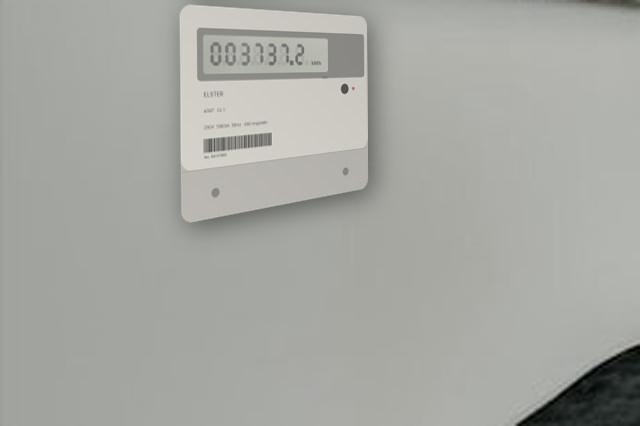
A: 3737.2 kWh
